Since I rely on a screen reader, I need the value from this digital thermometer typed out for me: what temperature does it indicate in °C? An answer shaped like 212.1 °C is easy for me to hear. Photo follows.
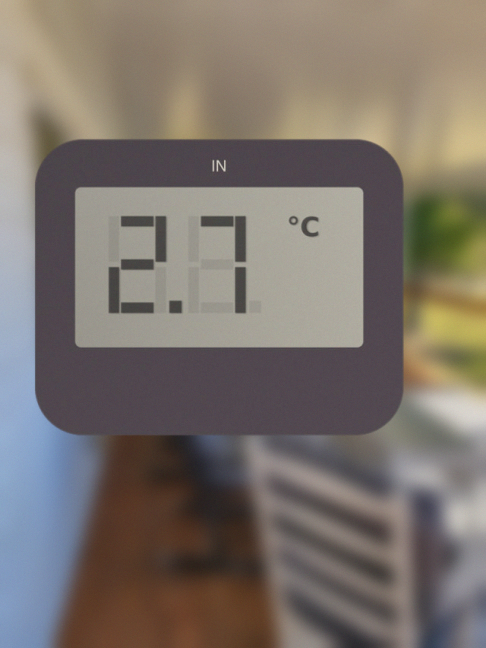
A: 2.7 °C
